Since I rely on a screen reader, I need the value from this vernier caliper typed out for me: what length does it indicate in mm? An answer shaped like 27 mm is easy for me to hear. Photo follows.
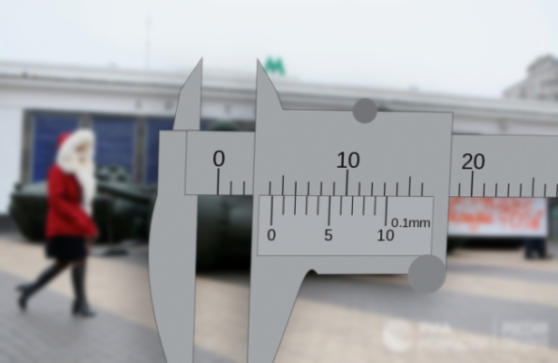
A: 4.2 mm
